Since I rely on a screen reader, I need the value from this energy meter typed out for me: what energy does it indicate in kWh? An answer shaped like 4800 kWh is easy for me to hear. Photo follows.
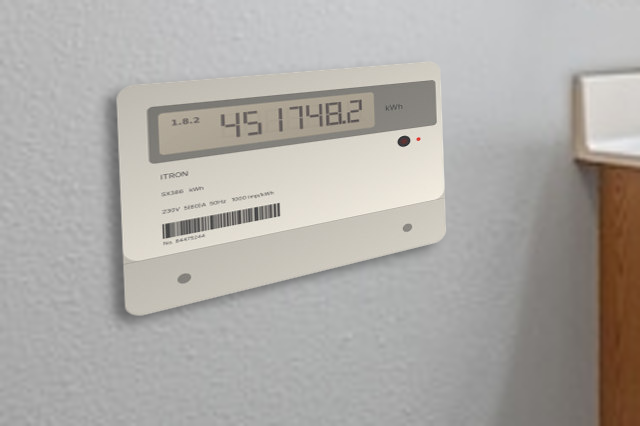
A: 451748.2 kWh
